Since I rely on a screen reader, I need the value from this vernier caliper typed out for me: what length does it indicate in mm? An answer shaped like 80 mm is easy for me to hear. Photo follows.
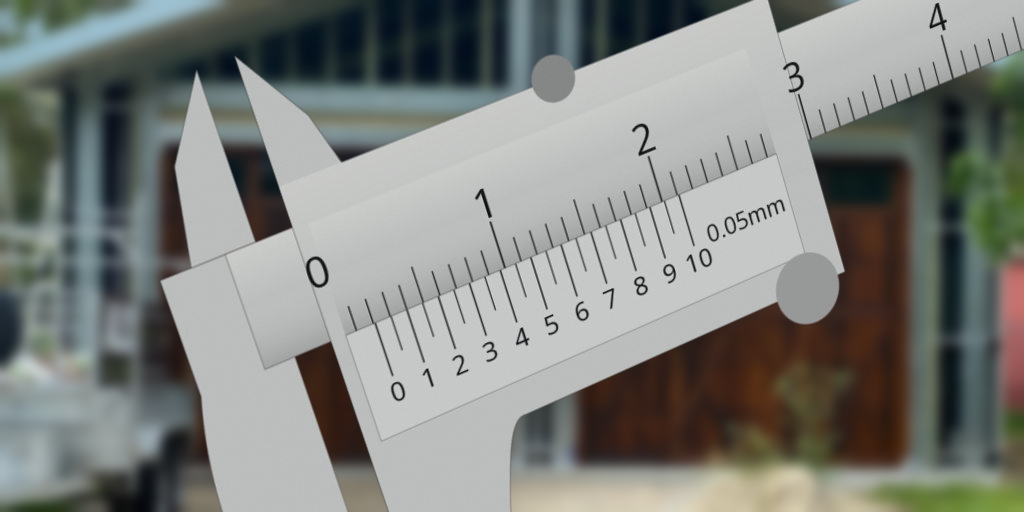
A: 2.1 mm
